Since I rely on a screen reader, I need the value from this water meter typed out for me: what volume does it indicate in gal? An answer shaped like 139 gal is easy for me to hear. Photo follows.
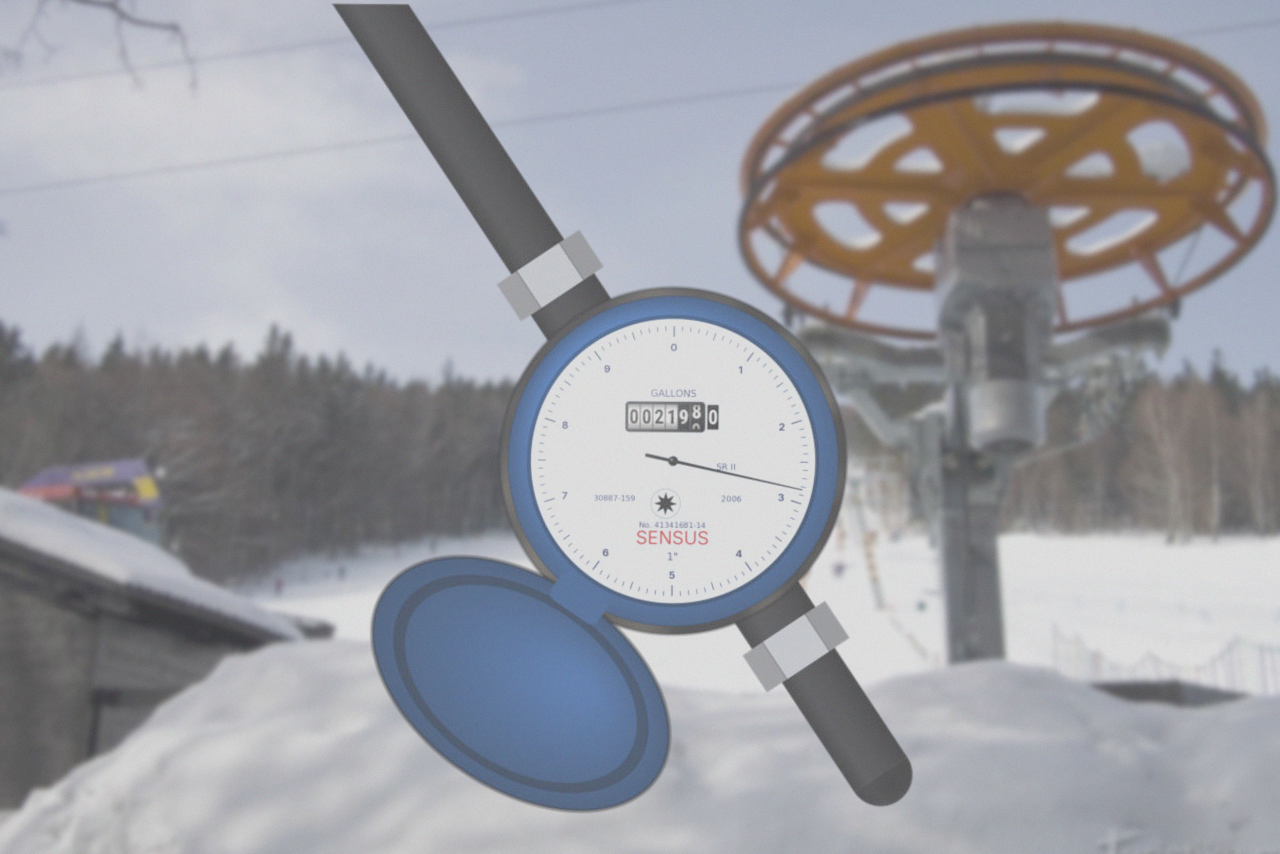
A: 21982.8 gal
